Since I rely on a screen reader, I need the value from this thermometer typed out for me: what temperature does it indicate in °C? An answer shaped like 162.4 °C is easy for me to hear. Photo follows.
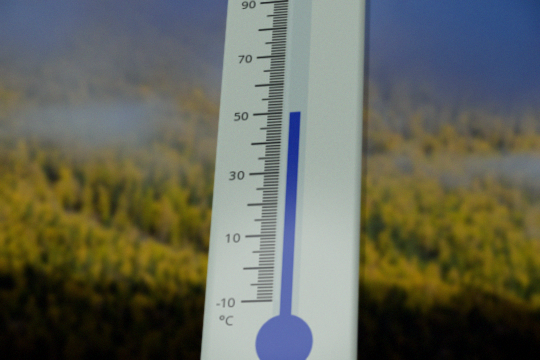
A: 50 °C
